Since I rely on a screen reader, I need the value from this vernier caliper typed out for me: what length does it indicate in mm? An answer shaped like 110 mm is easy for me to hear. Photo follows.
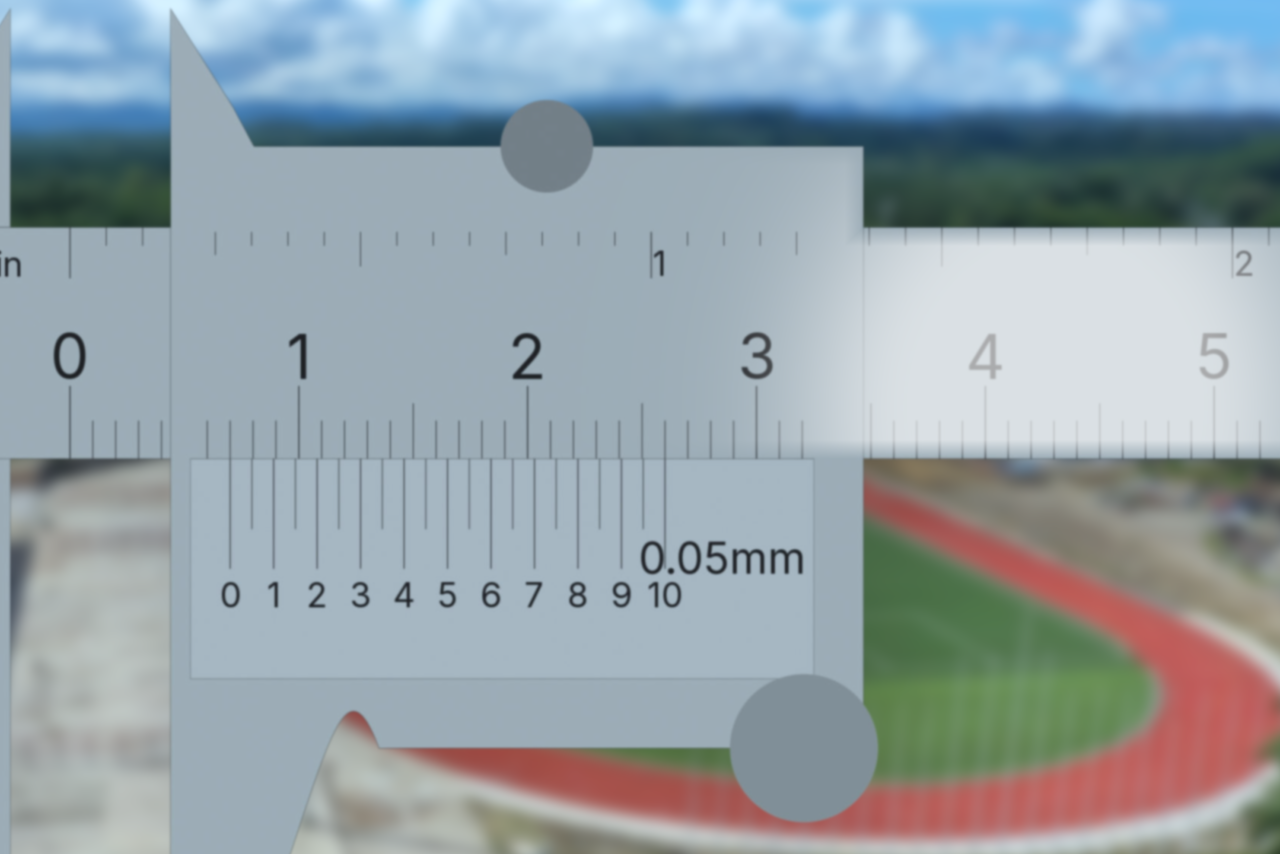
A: 7.0 mm
